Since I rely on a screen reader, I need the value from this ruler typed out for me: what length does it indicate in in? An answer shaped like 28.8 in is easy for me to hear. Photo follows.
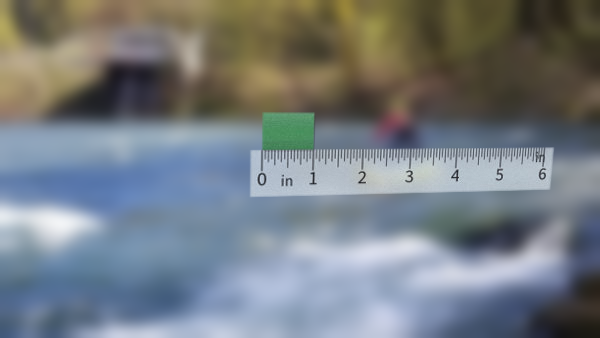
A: 1 in
